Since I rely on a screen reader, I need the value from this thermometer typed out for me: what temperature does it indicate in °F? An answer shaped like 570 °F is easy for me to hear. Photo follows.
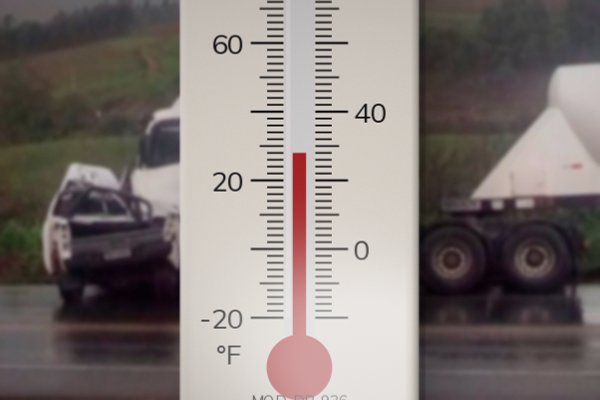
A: 28 °F
